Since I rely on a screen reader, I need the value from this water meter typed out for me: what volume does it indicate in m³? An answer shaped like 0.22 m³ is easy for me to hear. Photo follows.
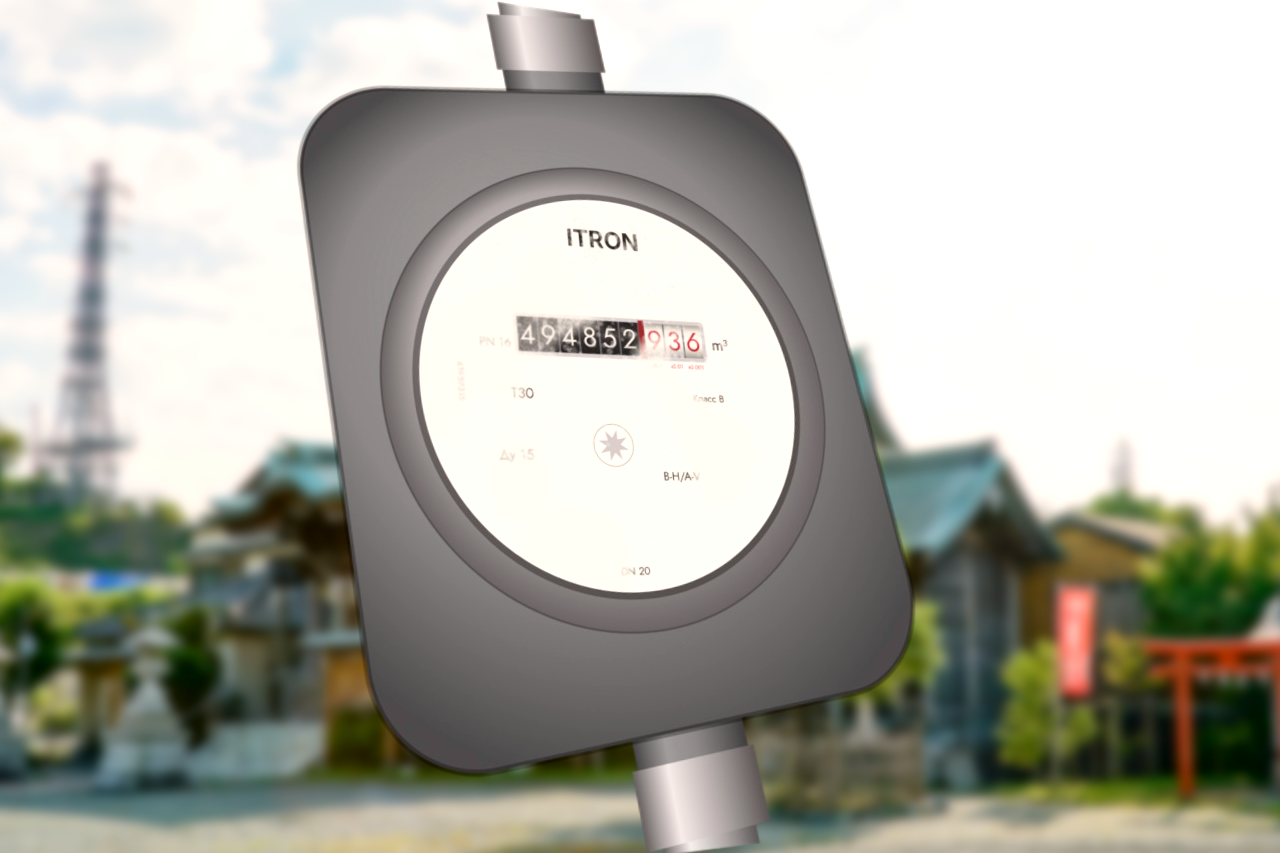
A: 494852.936 m³
